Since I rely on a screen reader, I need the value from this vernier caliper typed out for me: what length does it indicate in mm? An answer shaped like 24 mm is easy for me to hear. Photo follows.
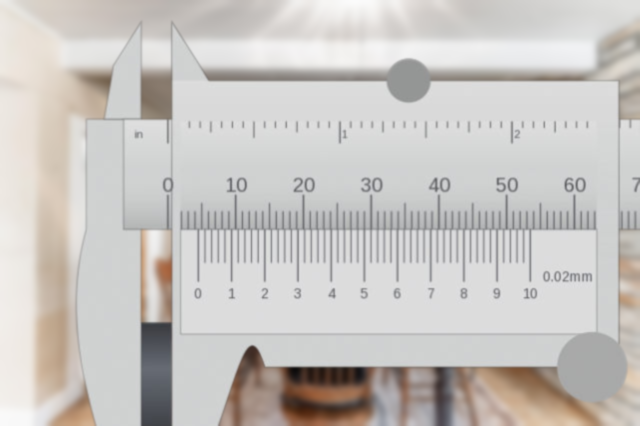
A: 4.5 mm
